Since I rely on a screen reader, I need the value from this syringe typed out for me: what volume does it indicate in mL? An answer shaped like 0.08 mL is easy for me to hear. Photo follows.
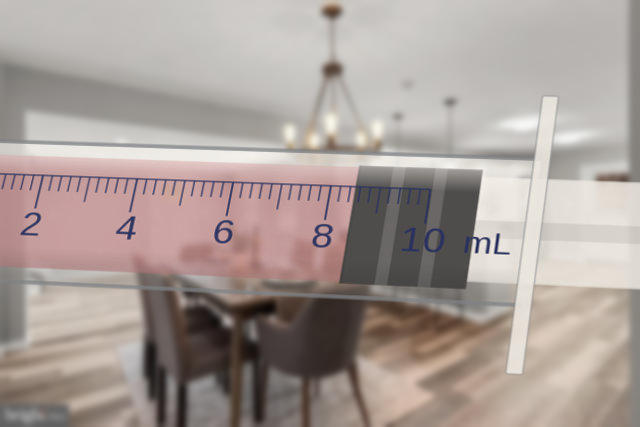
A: 8.5 mL
